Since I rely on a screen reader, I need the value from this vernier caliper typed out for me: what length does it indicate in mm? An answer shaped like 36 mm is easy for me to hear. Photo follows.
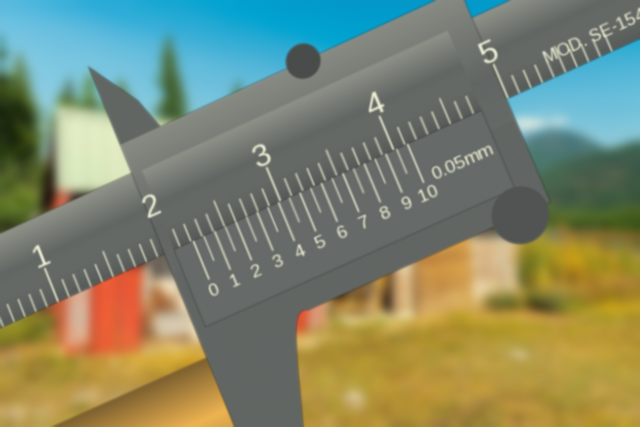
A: 22.2 mm
